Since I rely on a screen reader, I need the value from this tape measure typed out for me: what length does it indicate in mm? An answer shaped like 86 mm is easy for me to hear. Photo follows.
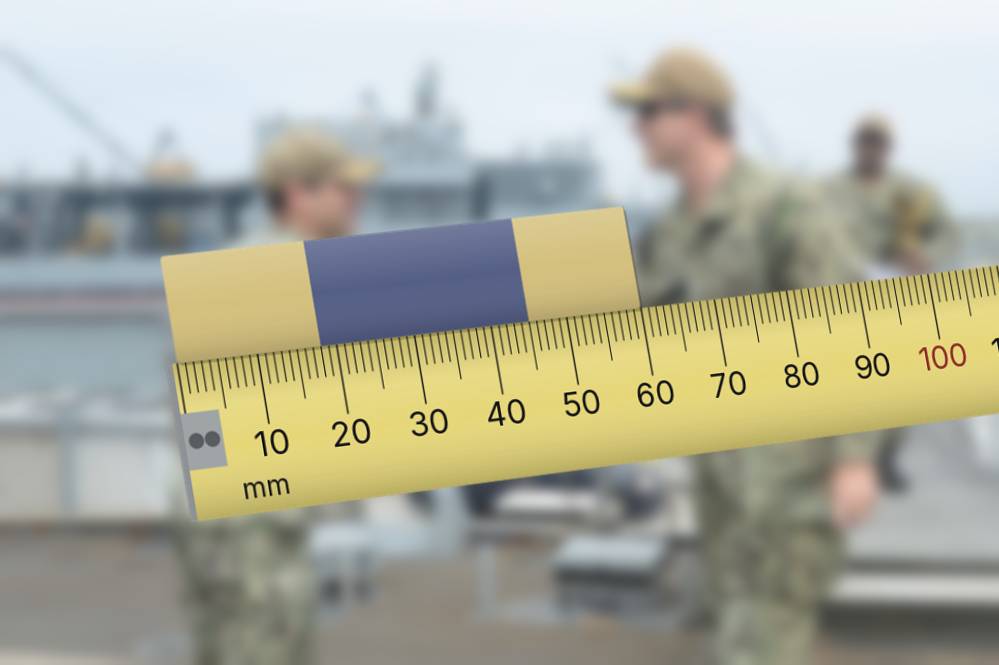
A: 60 mm
